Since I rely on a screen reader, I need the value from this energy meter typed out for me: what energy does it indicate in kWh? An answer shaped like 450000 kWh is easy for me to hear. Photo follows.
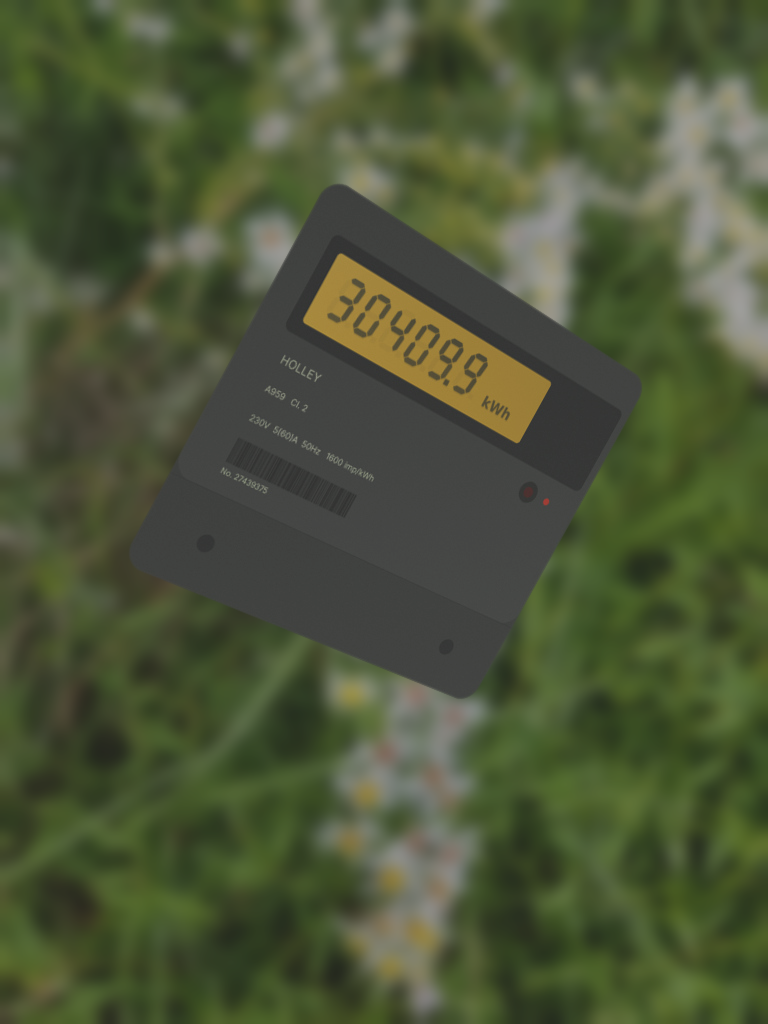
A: 30409.9 kWh
